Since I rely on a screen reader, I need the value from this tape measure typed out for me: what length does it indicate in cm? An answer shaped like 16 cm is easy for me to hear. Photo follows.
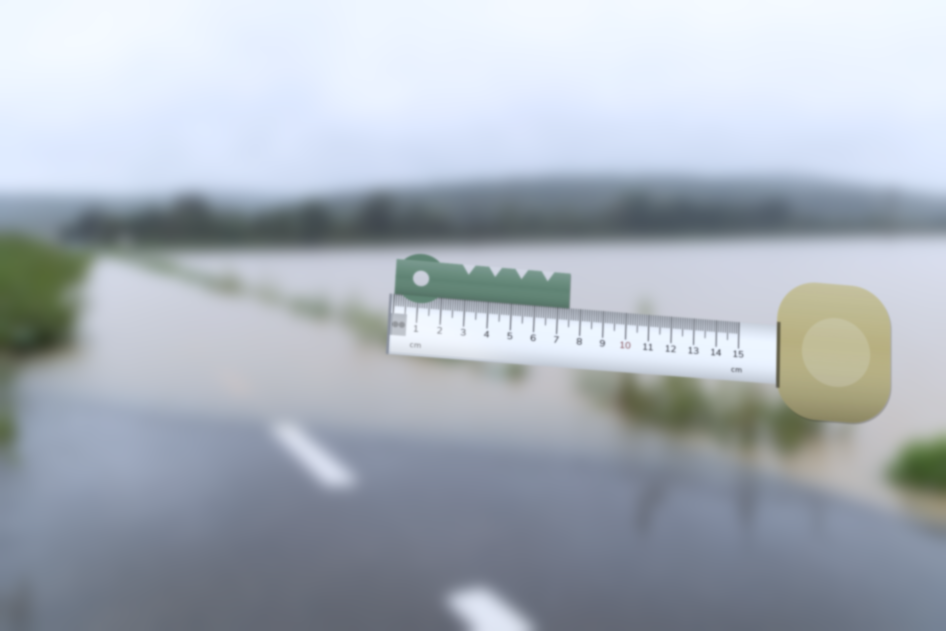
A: 7.5 cm
